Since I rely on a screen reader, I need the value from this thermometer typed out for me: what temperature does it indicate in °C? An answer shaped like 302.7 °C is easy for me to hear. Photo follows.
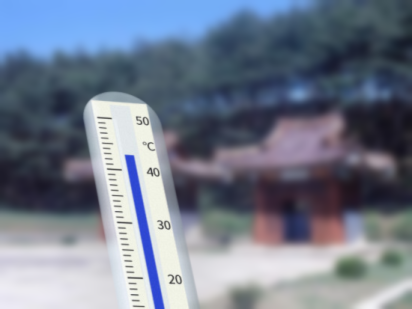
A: 43 °C
